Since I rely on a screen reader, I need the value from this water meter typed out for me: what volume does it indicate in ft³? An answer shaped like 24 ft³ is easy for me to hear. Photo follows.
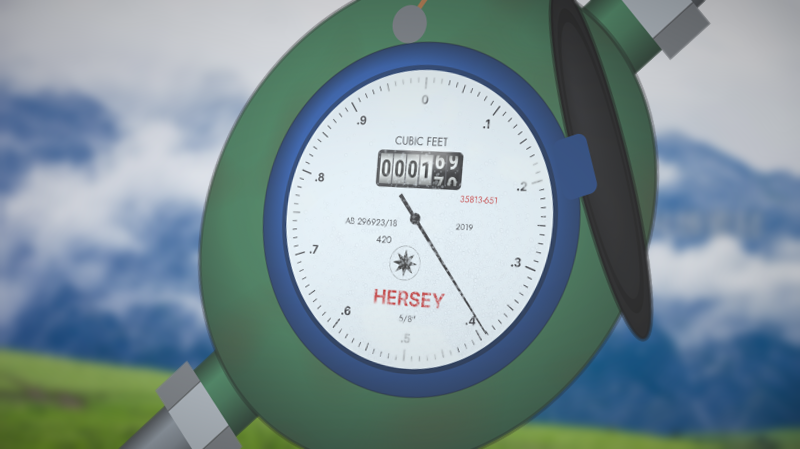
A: 169.39 ft³
